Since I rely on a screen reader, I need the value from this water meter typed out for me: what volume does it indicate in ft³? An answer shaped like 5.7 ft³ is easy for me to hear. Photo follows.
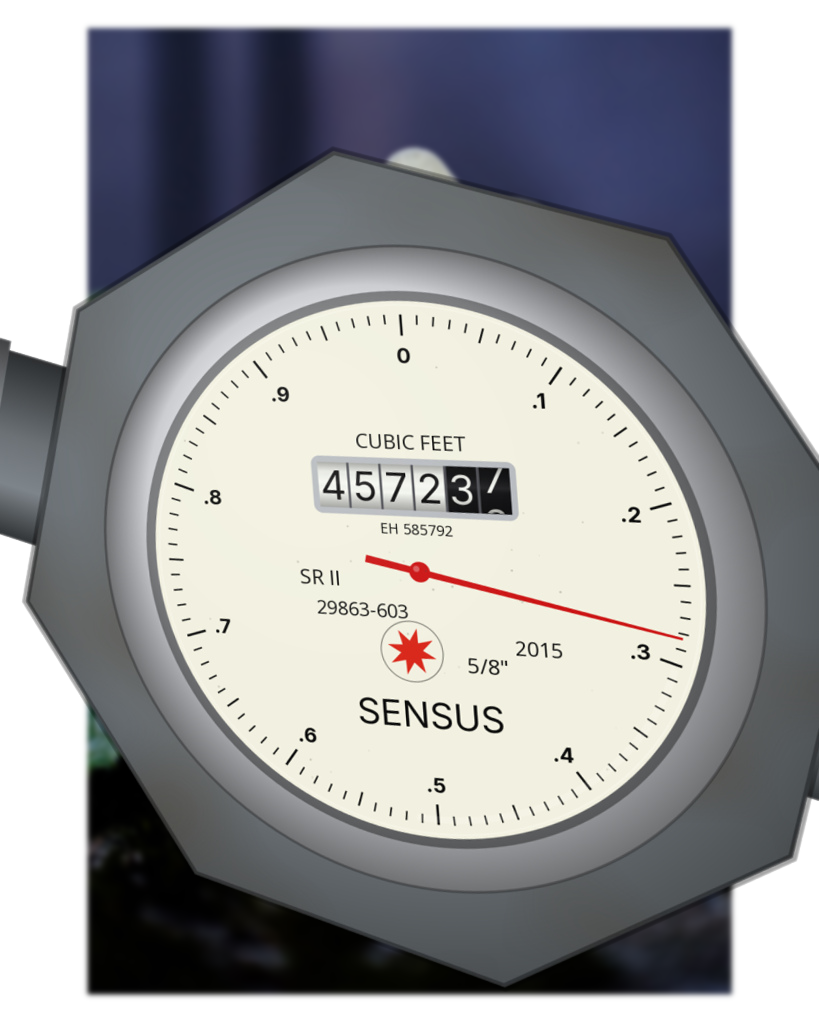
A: 457237.28 ft³
